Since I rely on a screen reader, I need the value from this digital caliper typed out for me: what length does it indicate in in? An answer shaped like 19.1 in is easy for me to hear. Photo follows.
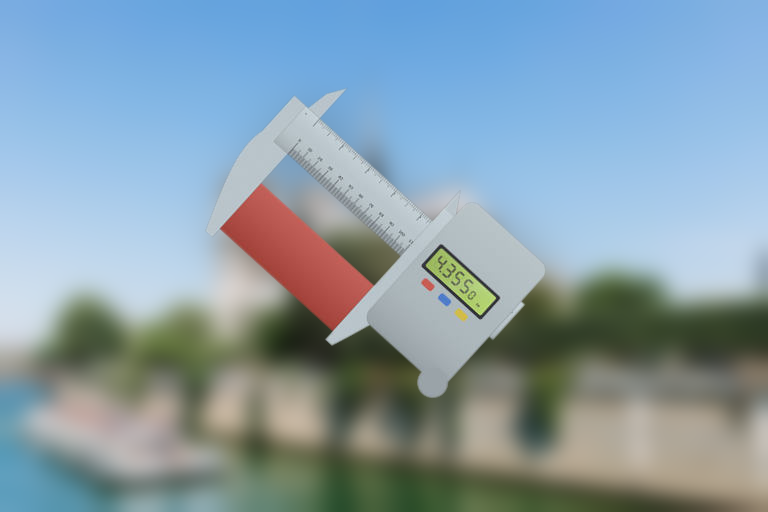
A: 4.3550 in
